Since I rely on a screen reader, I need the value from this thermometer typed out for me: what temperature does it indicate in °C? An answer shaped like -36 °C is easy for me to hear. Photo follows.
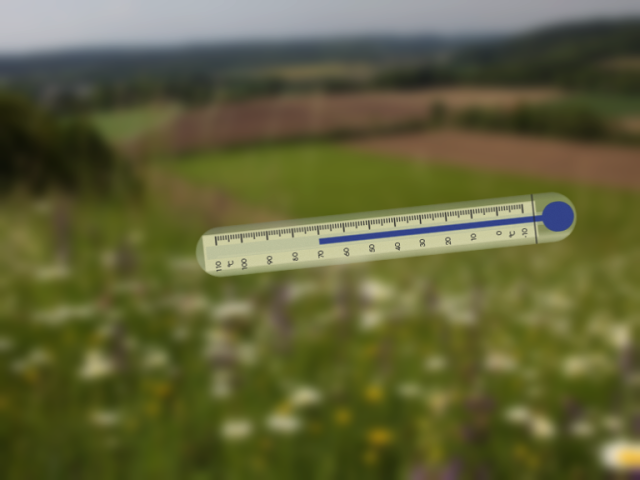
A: 70 °C
